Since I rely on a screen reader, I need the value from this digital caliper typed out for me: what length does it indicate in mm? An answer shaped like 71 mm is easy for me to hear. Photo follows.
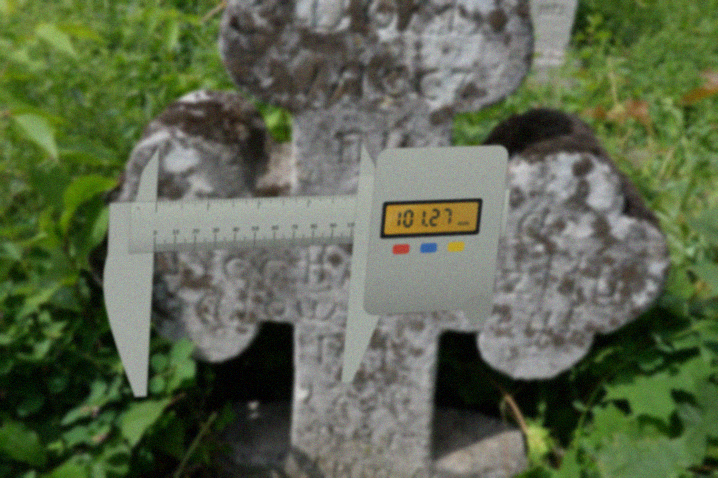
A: 101.27 mm
